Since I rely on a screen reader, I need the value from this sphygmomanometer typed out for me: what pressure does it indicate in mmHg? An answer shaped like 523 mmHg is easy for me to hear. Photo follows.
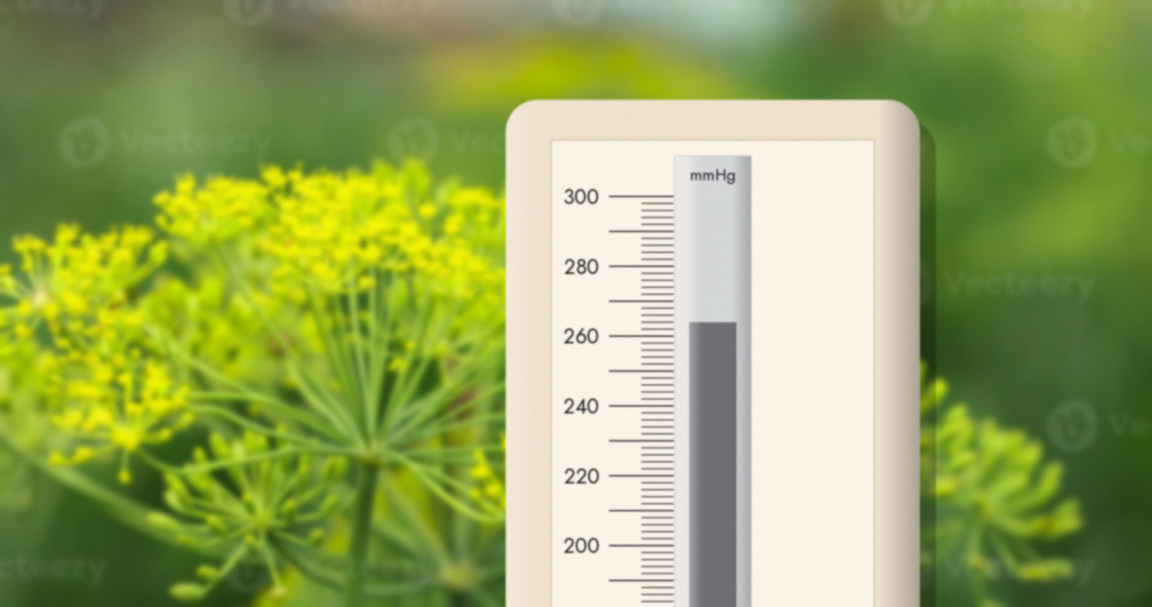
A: 264 mmHg
